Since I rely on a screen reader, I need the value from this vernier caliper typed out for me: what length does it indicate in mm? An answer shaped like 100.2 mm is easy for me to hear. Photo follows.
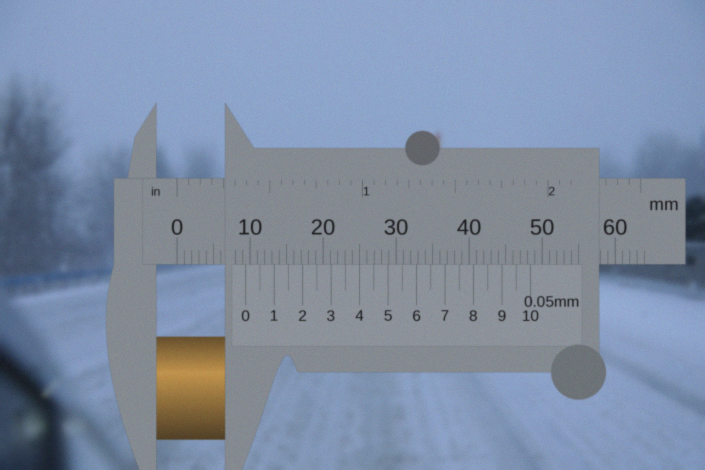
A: 9.4 mm
